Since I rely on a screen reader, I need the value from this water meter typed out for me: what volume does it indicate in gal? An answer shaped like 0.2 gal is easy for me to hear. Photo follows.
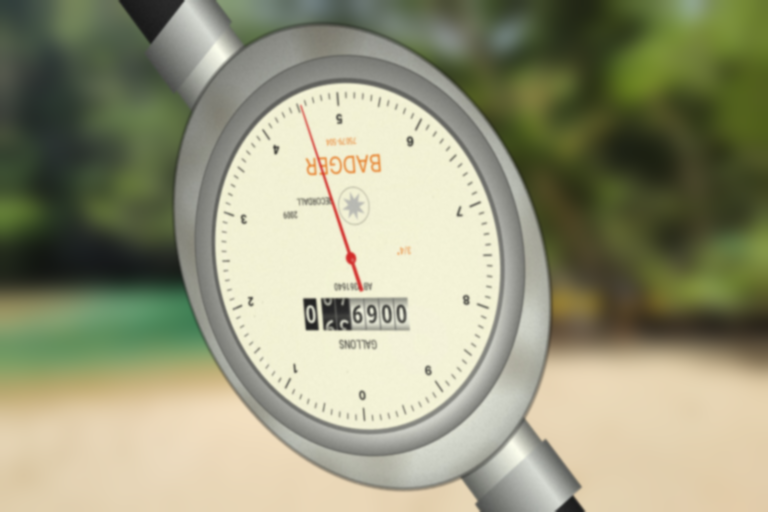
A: 69394.5 gal
